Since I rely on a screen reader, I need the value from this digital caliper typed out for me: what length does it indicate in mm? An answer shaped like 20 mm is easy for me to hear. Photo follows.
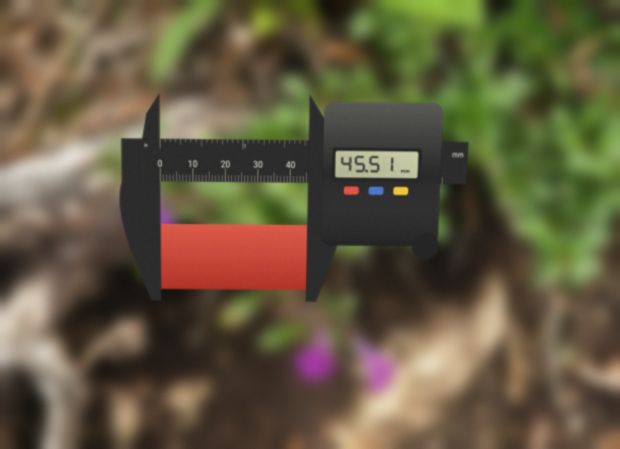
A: 45.51 mm
